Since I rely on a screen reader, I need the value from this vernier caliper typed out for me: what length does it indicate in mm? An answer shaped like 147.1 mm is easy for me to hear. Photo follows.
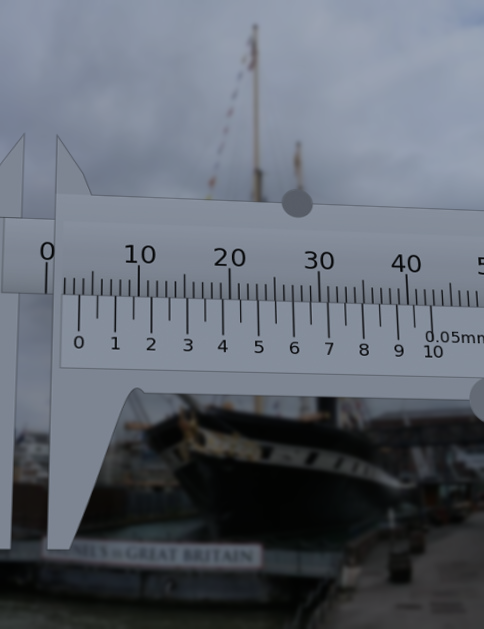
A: 3.6 mm
